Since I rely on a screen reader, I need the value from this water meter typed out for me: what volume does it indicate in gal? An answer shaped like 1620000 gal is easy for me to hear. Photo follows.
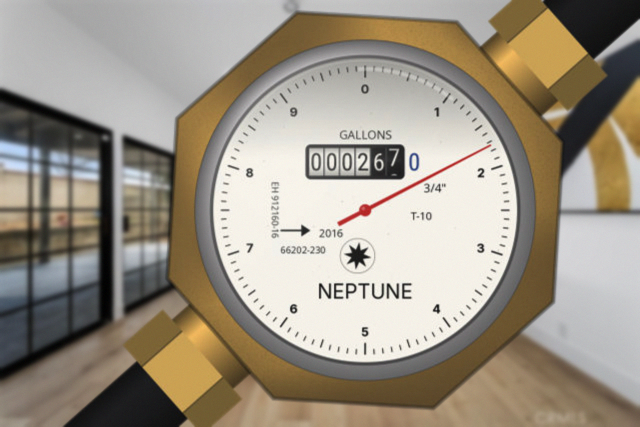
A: 2671.7 gal
